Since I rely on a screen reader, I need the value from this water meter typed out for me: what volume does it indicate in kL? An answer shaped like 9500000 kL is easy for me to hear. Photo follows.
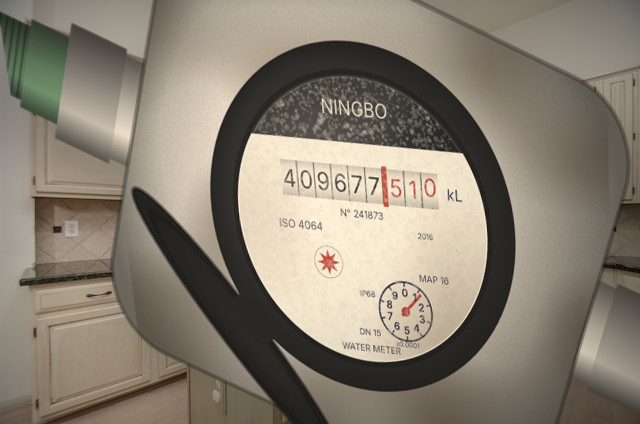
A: 409677.5101 kL
